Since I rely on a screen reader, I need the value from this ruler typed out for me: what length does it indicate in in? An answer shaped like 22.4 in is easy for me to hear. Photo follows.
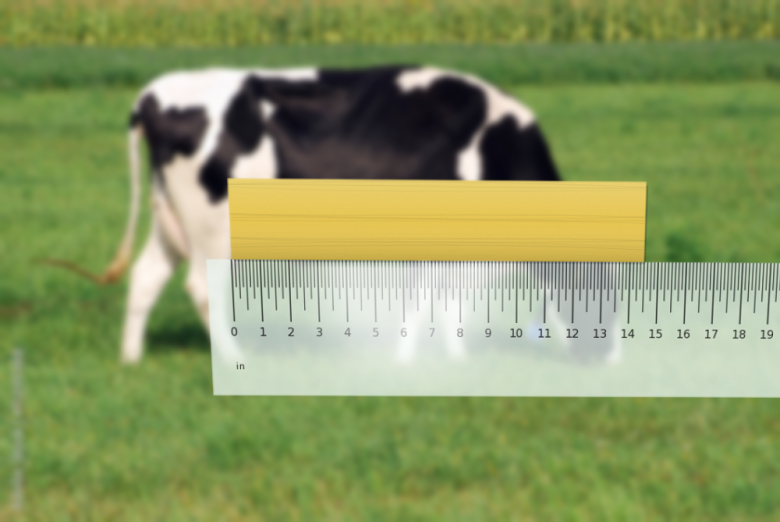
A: 14.5 in
